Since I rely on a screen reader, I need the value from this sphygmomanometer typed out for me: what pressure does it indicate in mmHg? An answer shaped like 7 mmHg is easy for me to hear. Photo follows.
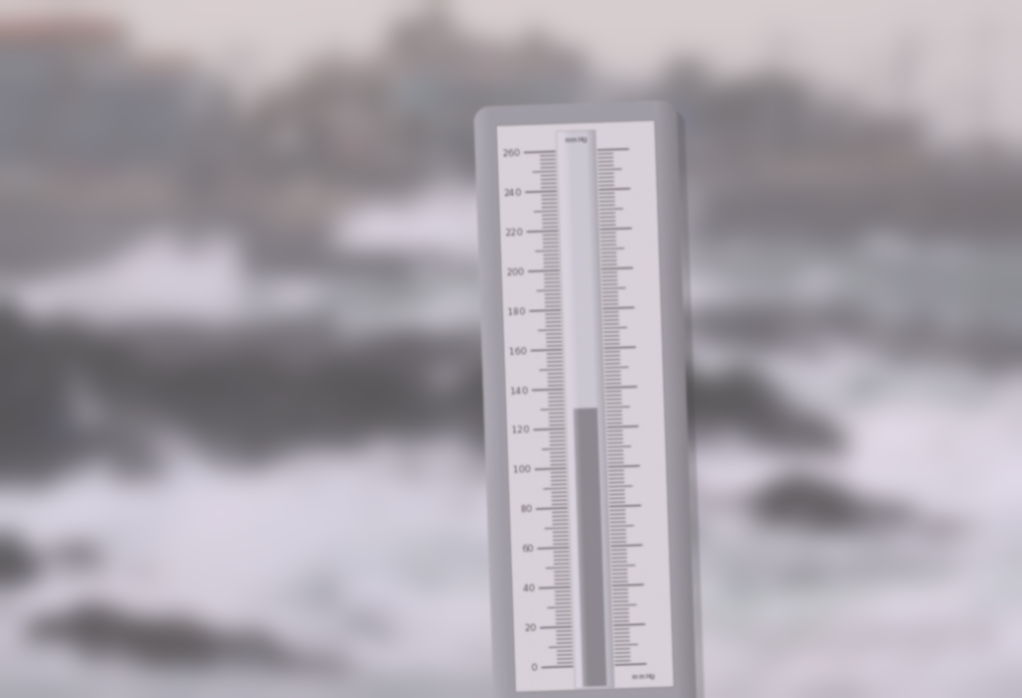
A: 130 mmHg
